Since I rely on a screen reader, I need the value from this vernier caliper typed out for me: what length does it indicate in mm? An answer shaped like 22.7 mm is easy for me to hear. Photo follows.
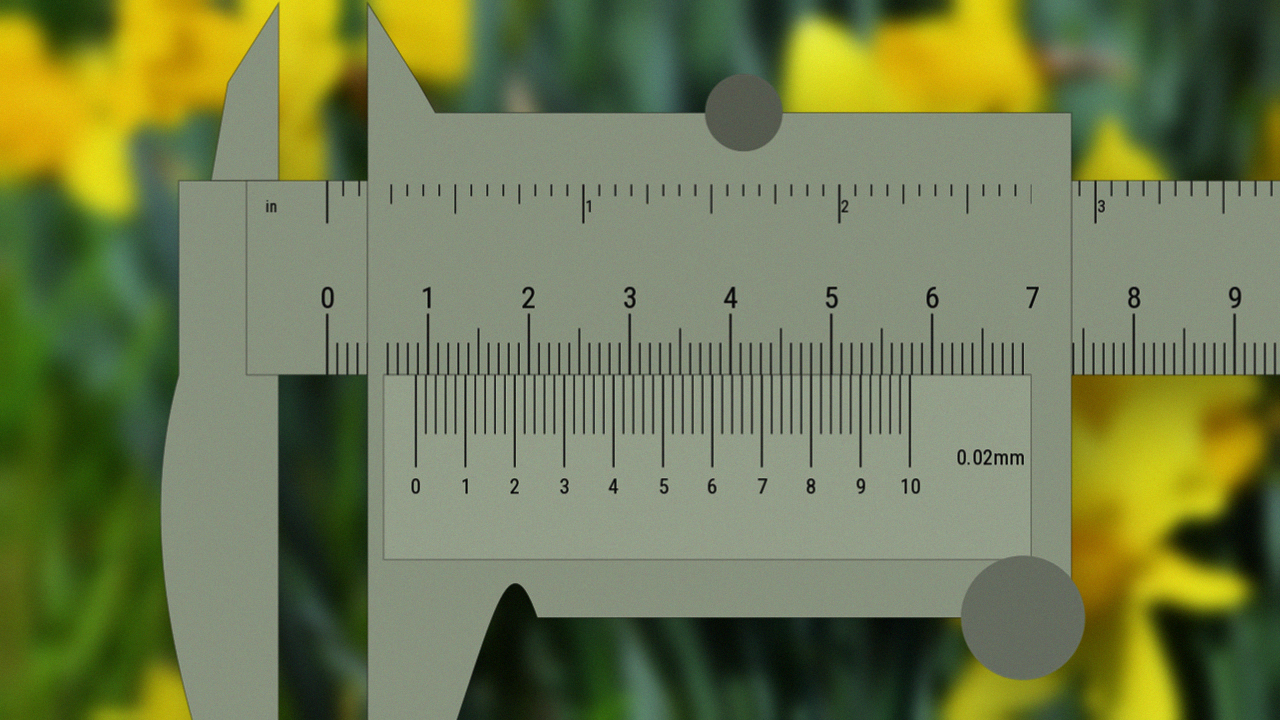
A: 8.8 mm
